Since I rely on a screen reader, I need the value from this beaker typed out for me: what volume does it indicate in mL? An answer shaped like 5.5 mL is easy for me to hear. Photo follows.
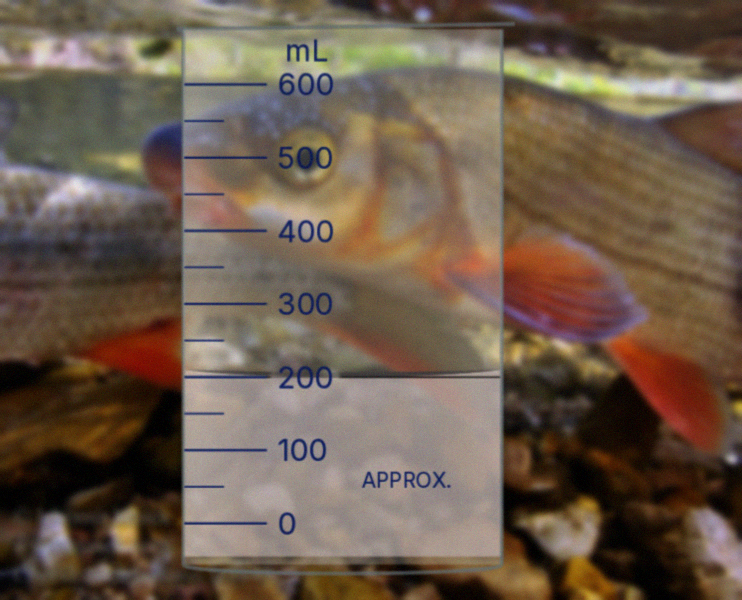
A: 200 mL
